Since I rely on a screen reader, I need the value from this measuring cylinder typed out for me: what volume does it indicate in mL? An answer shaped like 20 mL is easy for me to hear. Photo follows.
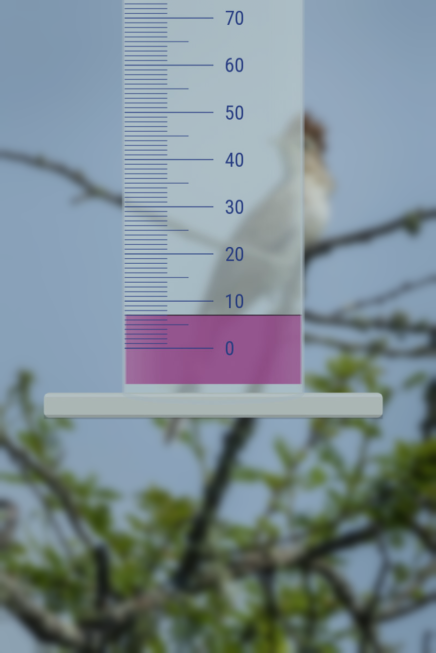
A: 7 mL
